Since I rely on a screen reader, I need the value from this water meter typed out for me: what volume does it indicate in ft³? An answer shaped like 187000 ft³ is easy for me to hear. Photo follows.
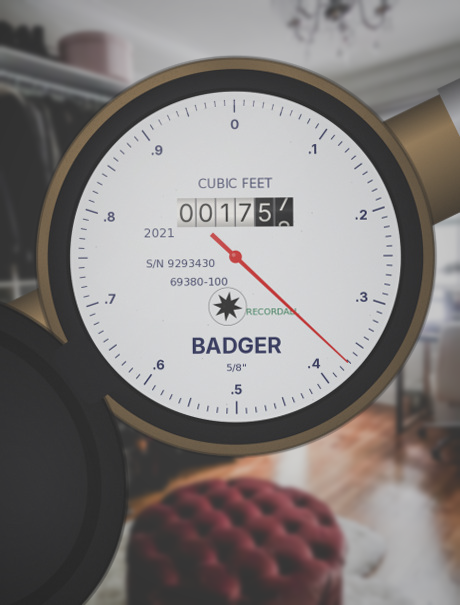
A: 1757.37 ft³
